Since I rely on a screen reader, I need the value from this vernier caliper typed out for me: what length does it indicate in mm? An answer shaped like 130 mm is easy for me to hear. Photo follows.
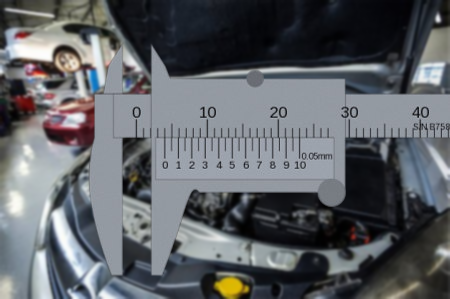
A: 4.0 mm
